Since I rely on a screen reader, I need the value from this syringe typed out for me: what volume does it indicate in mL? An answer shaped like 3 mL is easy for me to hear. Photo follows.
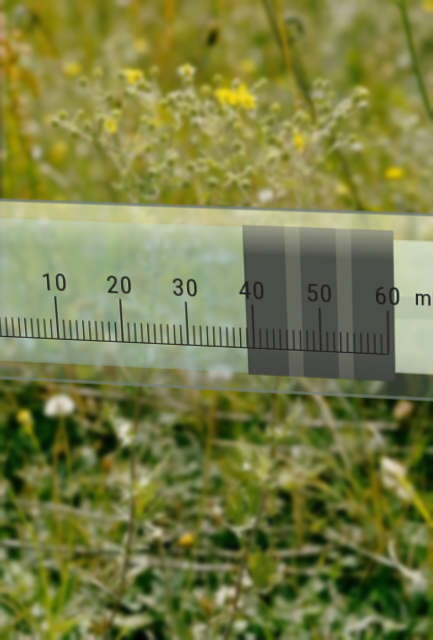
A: 39 mL
